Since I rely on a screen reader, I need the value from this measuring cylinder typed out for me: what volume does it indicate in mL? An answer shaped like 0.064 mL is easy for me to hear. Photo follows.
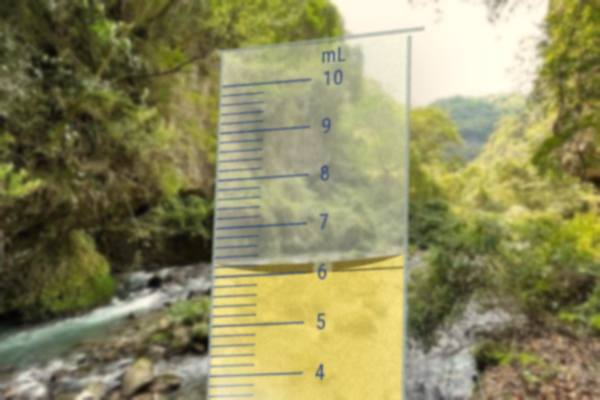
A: 6 mL
